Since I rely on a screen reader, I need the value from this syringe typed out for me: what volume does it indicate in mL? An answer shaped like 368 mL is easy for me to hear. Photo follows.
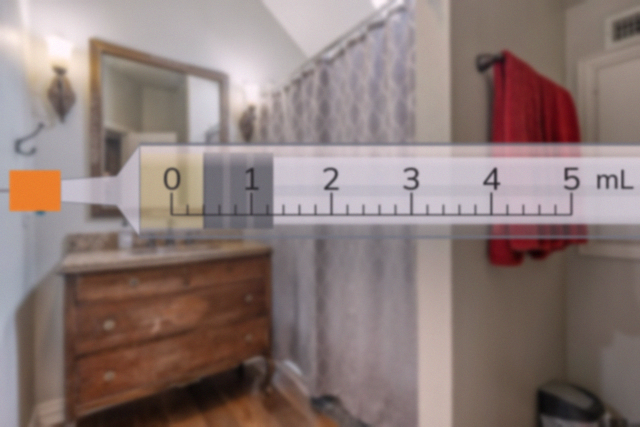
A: 0.4 mL
